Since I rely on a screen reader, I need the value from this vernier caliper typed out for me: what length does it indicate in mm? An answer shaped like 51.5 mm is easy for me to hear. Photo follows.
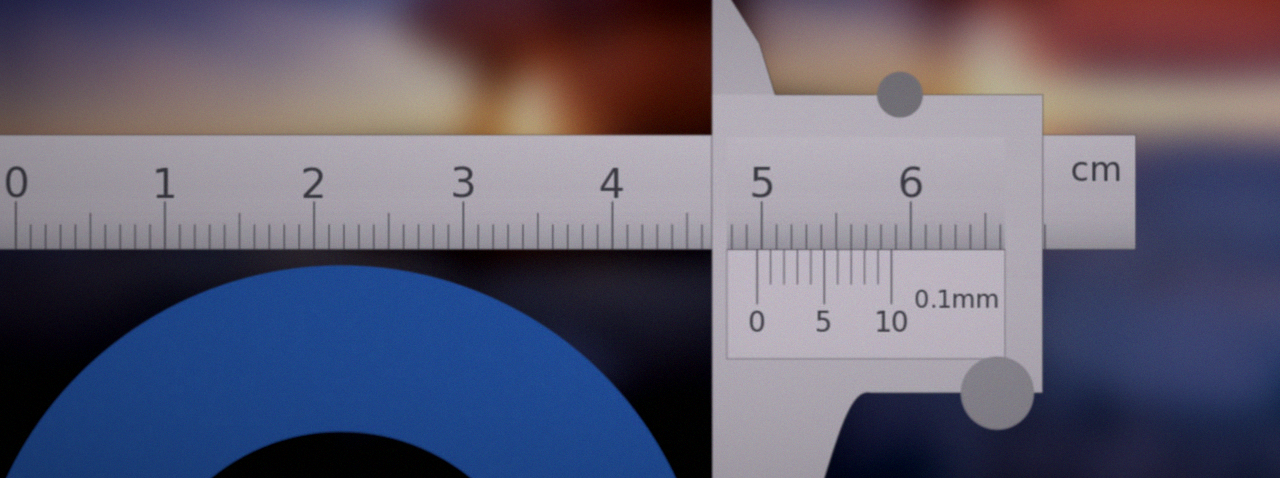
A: 49.7 mm
